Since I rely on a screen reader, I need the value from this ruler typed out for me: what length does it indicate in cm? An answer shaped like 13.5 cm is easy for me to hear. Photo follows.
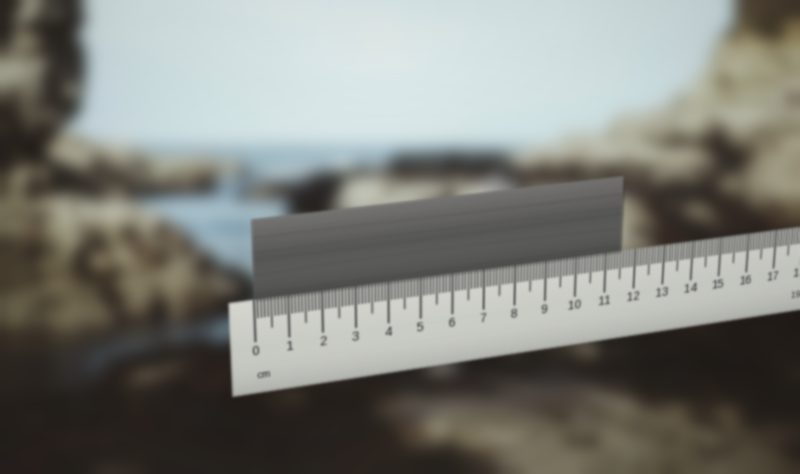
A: 11.5 cm
